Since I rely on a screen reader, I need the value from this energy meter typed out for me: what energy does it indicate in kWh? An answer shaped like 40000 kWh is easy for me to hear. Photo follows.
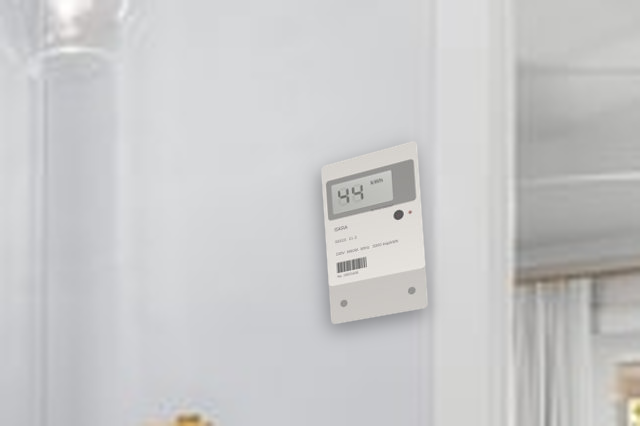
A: 44 kWh
